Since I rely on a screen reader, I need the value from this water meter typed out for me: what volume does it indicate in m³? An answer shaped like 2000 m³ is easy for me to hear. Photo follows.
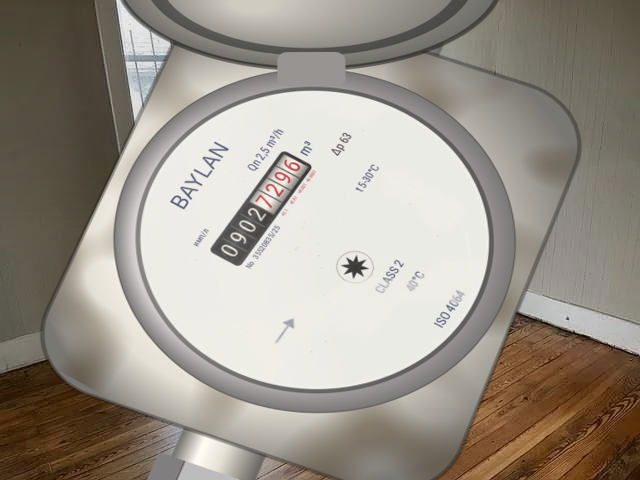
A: 902.7296 m³
